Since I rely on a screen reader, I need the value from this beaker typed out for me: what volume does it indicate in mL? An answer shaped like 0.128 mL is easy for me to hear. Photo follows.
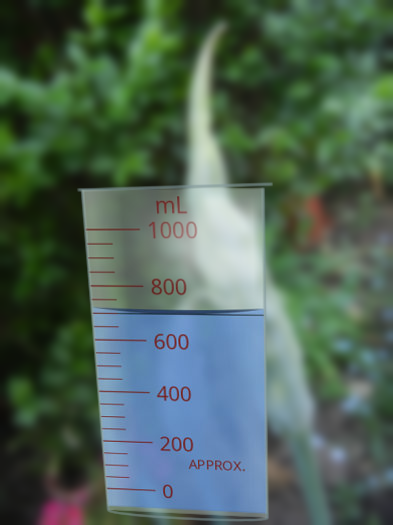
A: 700 mL
